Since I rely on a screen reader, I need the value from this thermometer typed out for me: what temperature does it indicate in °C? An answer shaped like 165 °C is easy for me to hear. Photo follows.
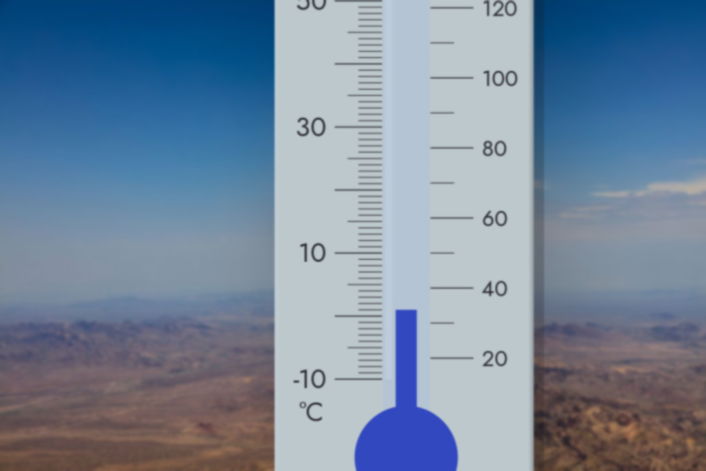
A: 1 °C
